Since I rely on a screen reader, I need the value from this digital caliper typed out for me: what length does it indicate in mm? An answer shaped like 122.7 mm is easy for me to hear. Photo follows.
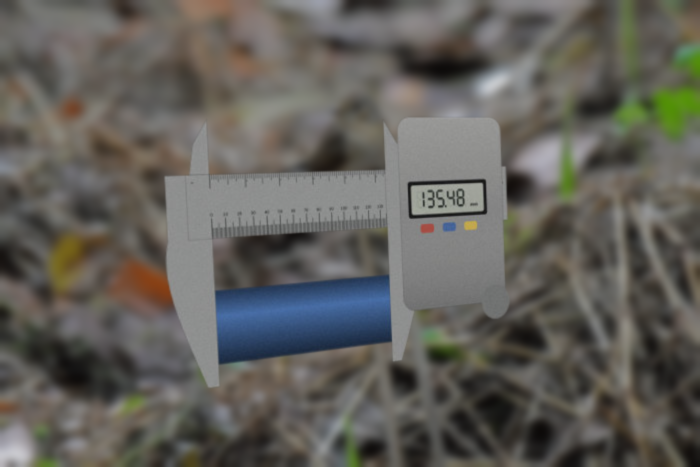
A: 135.48 mm
